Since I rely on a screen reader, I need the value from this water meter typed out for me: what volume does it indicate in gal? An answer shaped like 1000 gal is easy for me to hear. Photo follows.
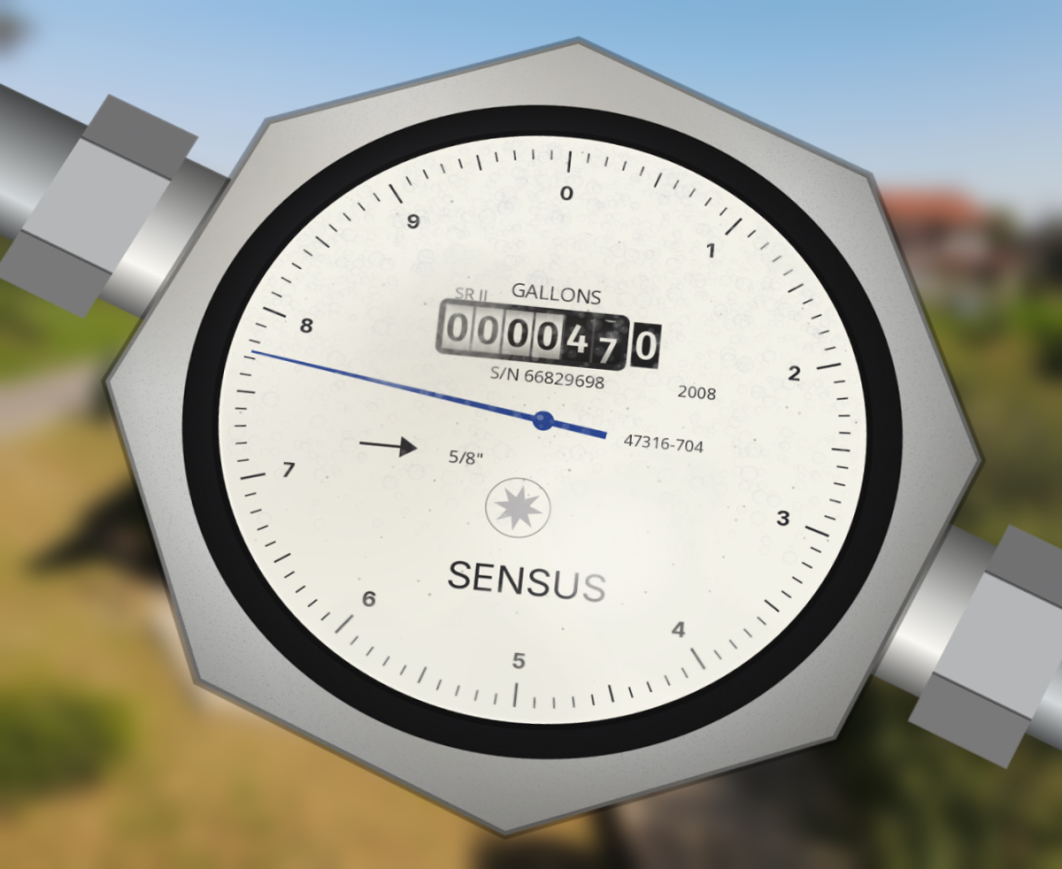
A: 467.7 gal
